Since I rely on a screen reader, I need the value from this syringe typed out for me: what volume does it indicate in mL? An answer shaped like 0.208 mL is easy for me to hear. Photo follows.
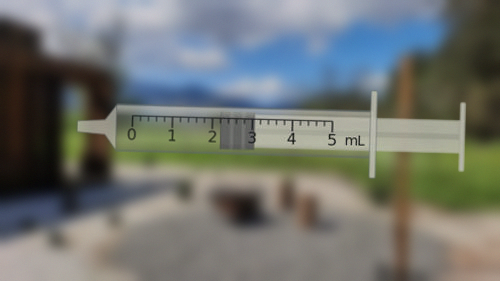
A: 2.2 mL
